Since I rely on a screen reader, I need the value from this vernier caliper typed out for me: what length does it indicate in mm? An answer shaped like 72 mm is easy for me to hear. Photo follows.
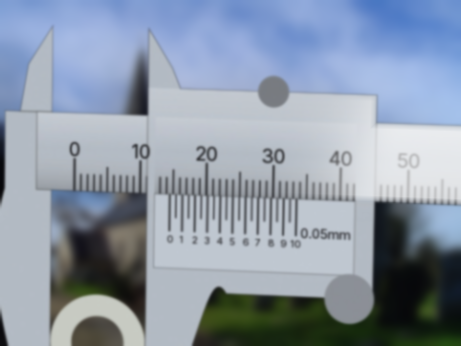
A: 14.5 mm
